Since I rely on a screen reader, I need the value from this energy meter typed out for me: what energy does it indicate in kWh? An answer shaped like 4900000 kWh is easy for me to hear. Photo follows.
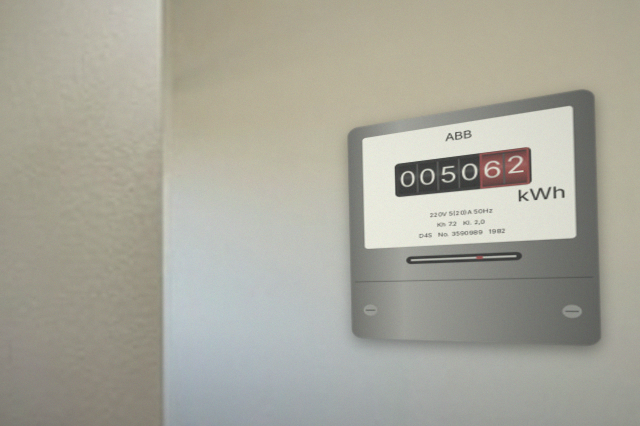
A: 50.62 kWh
